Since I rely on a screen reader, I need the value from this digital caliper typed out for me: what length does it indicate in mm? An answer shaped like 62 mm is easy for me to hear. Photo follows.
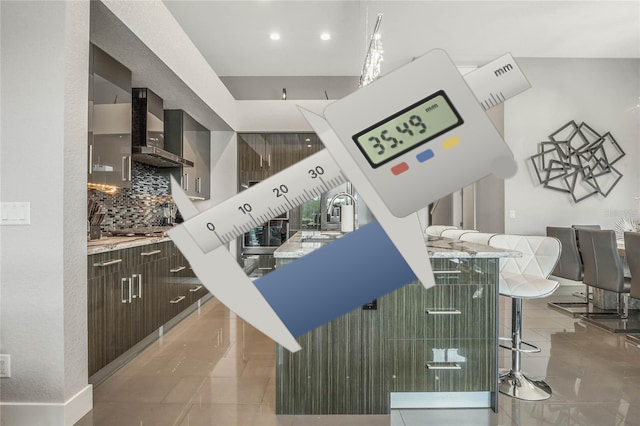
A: 35.49 mm
